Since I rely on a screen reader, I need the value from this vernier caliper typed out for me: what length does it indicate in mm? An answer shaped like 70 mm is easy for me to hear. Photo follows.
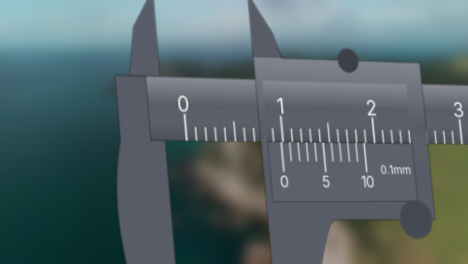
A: 9.8 mm
